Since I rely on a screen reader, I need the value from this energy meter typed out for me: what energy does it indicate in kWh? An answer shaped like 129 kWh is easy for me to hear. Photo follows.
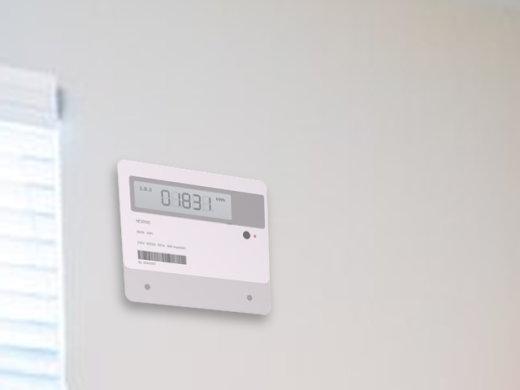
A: 1831 kWh
